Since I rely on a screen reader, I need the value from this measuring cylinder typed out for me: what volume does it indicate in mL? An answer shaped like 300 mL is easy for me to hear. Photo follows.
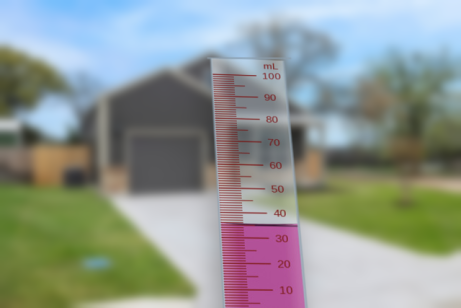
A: 35 mL
